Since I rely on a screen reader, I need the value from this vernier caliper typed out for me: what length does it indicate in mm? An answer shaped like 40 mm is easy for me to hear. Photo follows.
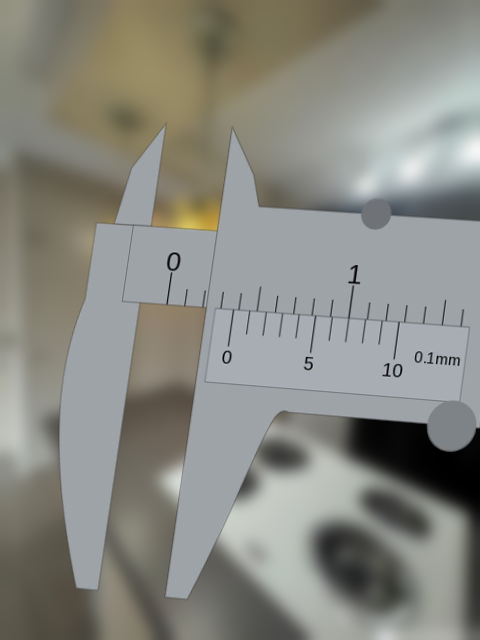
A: 3.7 mm
